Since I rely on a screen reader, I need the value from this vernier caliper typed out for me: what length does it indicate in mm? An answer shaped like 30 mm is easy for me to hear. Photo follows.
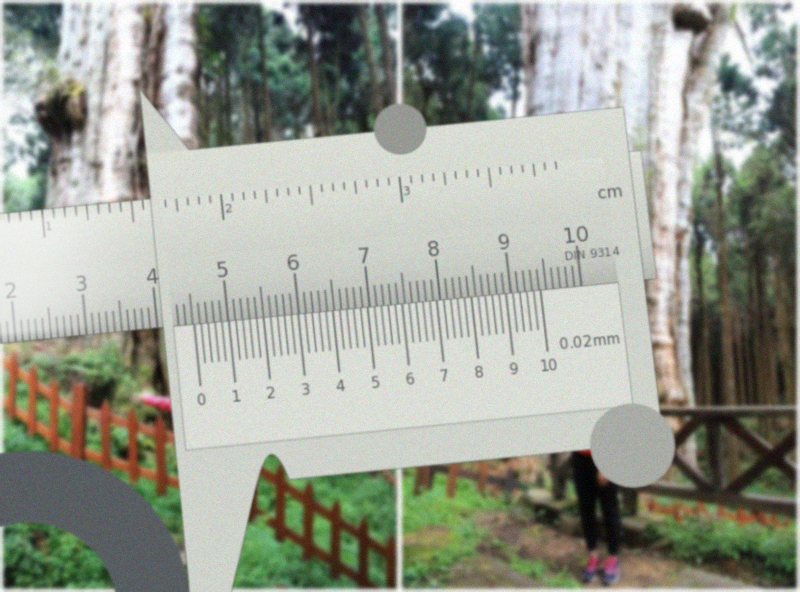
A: 45.2 mm
